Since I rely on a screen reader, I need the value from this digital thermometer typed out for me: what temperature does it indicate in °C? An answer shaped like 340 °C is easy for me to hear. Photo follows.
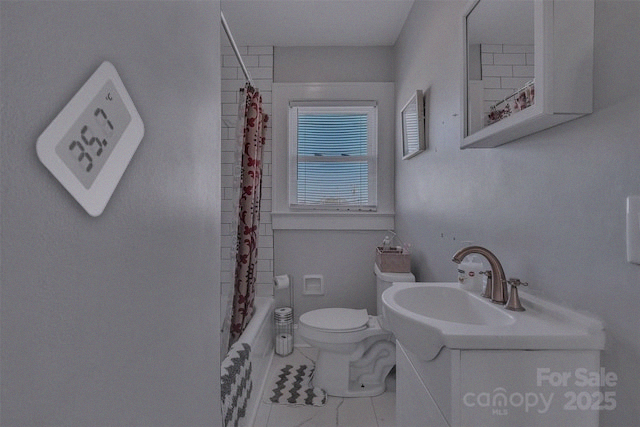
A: 35.7 °C
